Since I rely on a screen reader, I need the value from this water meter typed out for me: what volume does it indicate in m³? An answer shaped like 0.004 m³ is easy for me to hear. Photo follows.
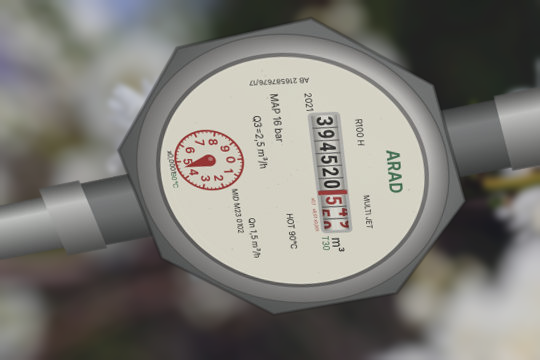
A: 394520.5494 m³
